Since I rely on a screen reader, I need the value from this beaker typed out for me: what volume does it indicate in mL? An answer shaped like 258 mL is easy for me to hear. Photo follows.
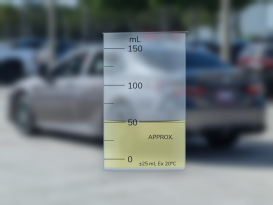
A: 50 mL
